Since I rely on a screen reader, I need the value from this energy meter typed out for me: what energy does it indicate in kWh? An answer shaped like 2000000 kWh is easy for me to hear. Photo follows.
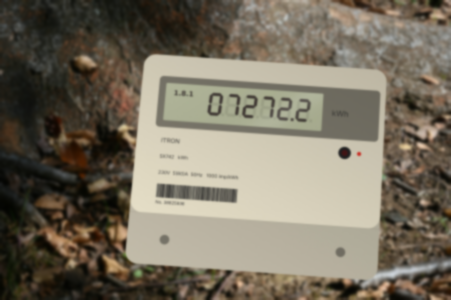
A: 7272.2 kWh
